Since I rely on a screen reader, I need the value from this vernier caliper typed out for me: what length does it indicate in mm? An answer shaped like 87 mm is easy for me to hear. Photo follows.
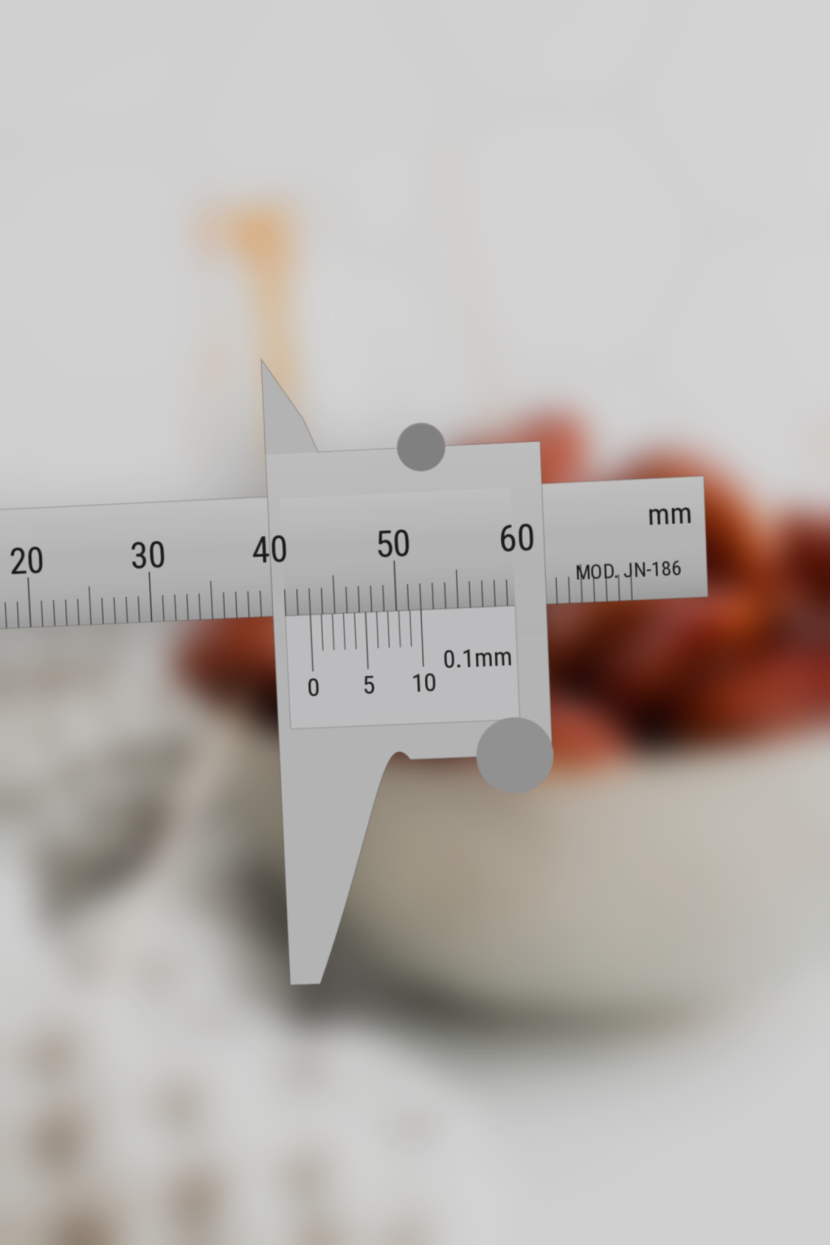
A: 43.0 mm
